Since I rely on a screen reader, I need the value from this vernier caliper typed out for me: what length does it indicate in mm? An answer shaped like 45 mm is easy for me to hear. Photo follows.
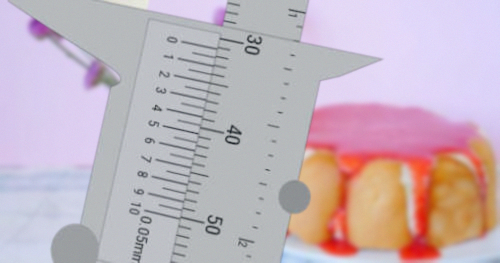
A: 31.2 mm
